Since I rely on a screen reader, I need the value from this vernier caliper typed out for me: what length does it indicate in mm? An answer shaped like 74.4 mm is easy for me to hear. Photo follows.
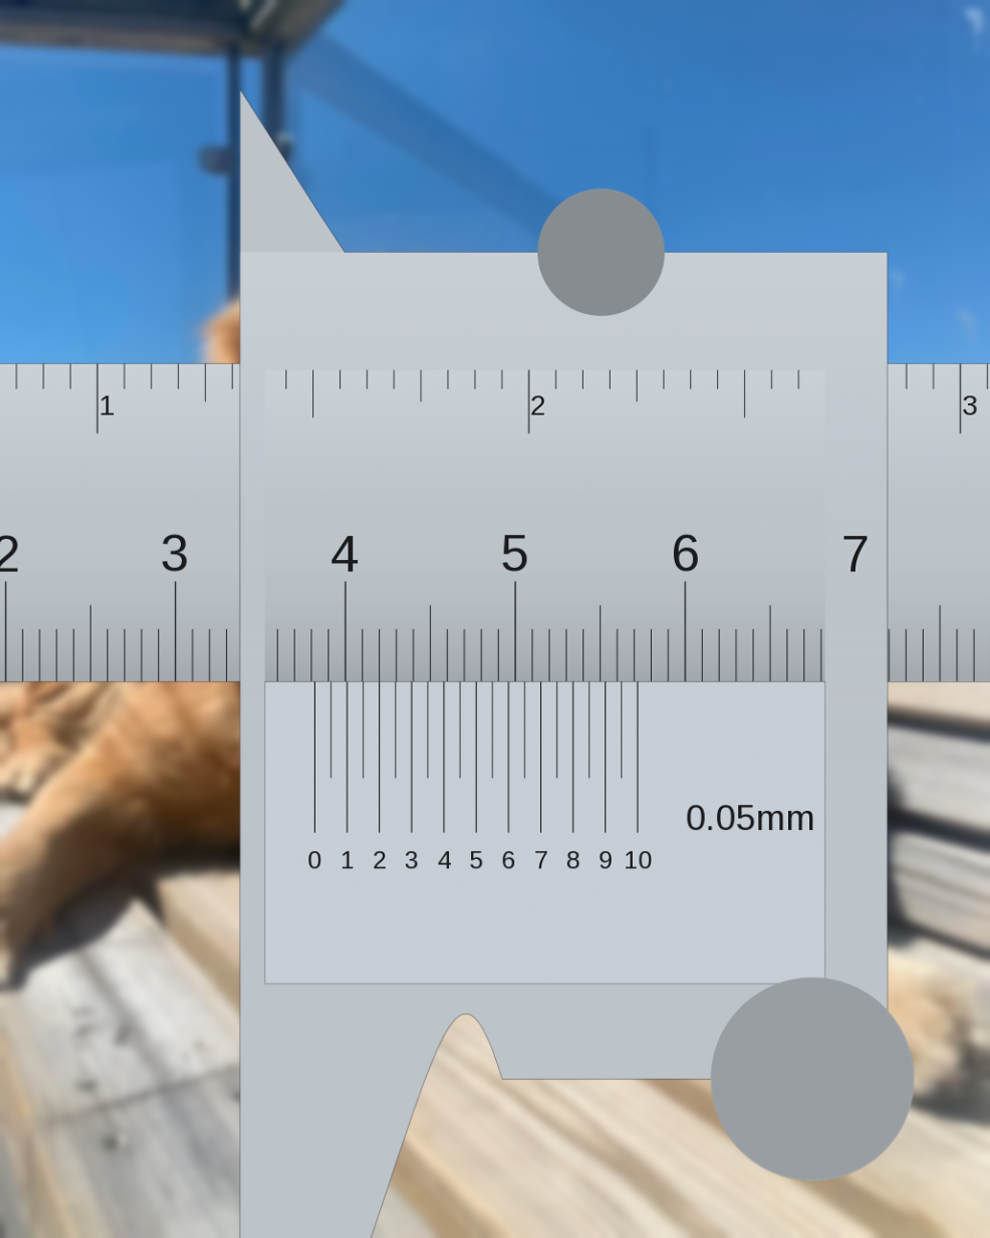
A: 38.2 mm
